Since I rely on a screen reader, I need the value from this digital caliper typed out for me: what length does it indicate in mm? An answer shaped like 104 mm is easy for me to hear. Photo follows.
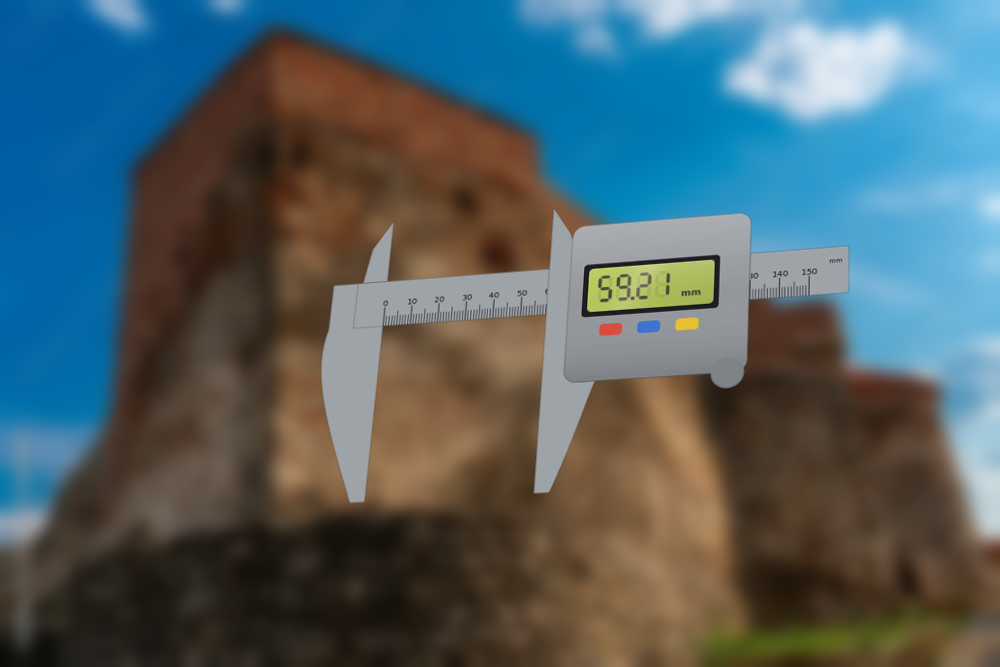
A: 59.21 mm
